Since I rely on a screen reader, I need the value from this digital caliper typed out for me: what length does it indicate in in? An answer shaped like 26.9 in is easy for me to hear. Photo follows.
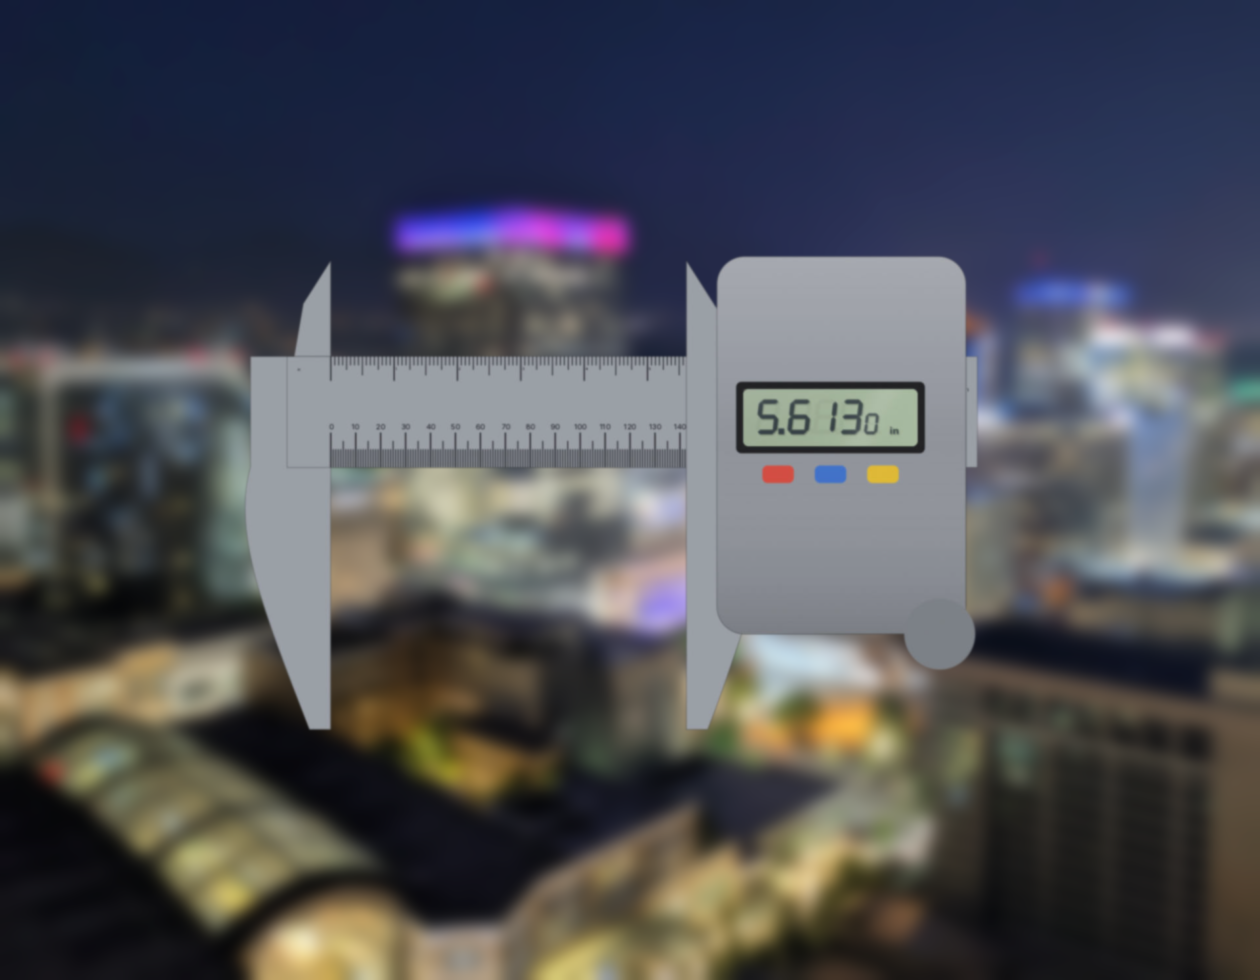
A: 5.6130 in
